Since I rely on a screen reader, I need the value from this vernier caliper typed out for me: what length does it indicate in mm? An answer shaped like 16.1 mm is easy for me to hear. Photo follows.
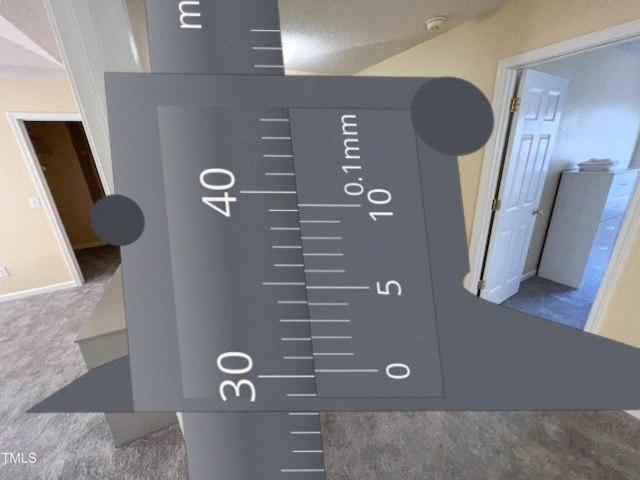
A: 30.3 mm
